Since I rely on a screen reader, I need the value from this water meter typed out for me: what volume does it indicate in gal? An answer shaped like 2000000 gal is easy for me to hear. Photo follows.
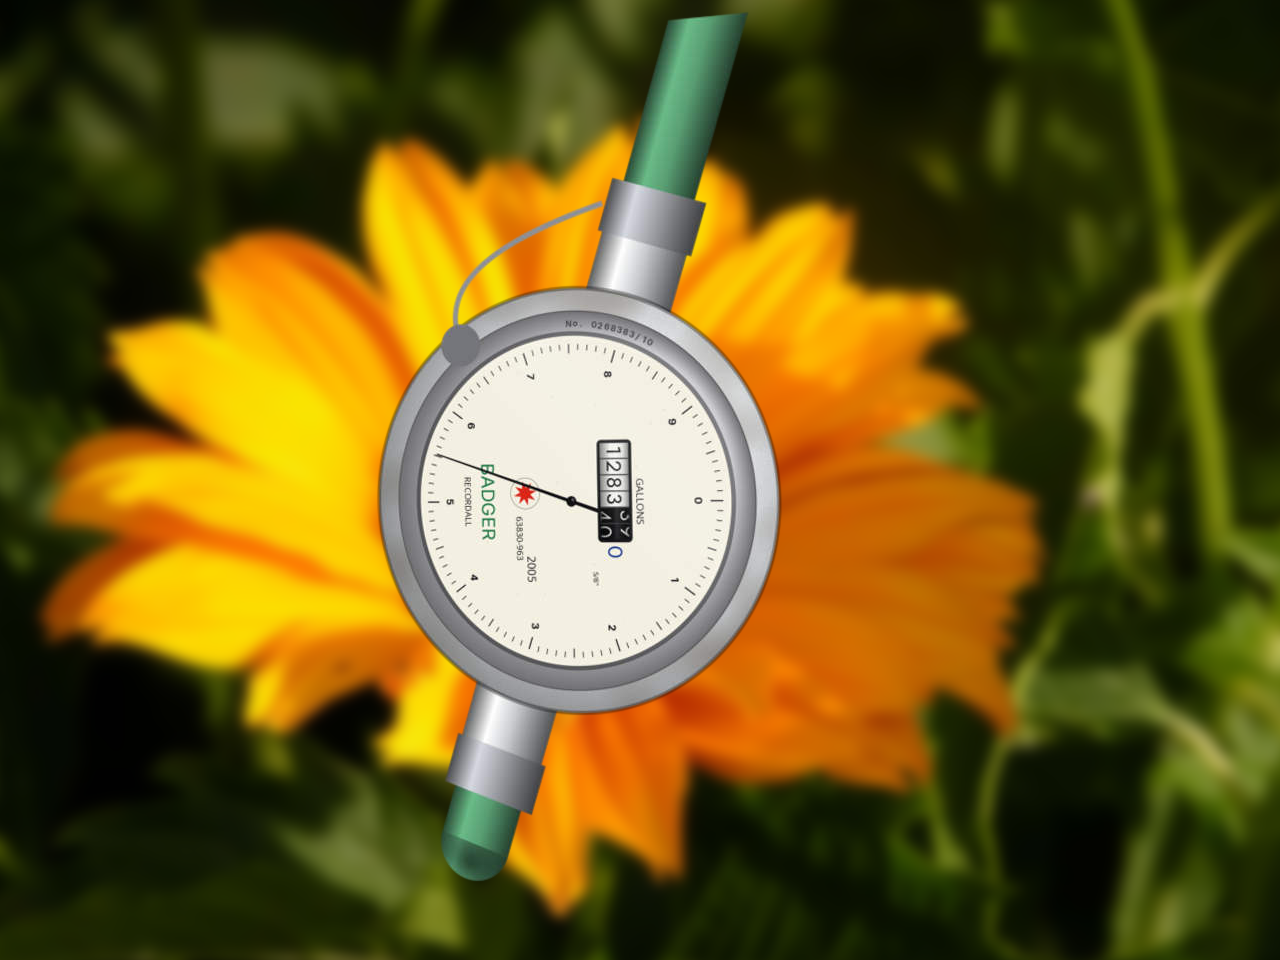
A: 1283395.5 gal
